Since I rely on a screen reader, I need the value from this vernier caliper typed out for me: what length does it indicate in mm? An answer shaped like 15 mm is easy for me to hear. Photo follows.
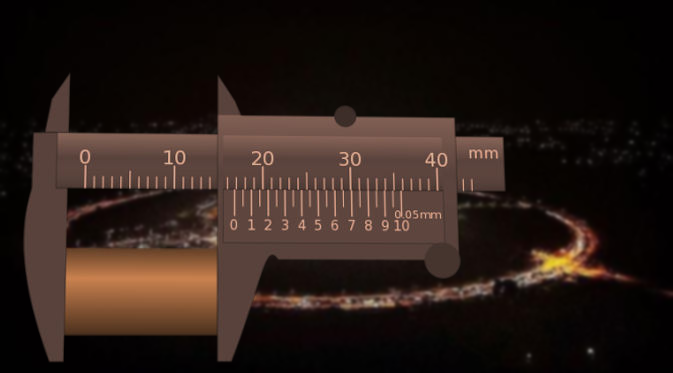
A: 16.8 mm
